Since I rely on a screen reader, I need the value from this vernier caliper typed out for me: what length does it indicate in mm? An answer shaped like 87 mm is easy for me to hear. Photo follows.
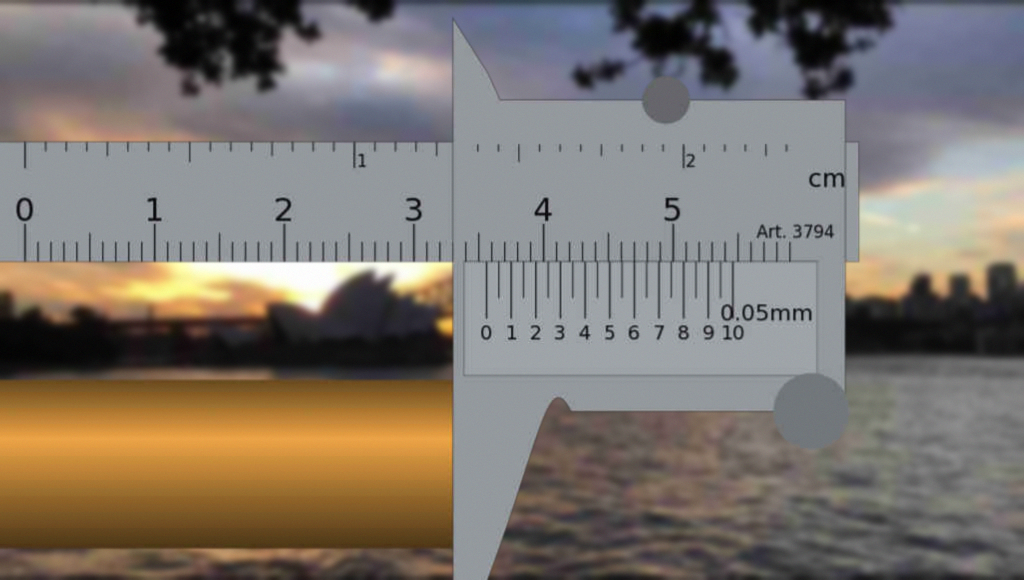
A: 35.6 mm
